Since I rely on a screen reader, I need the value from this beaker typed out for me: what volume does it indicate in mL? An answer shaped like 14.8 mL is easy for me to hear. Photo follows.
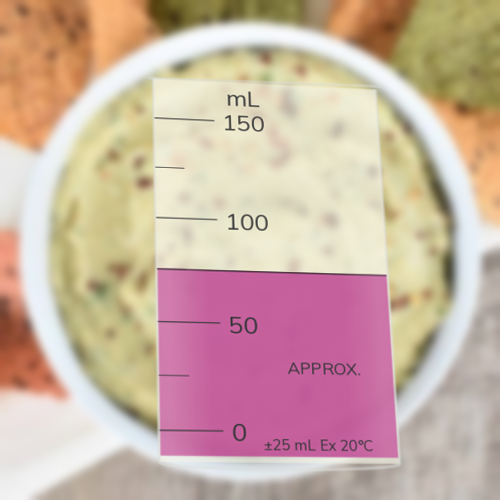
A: 75 mL
